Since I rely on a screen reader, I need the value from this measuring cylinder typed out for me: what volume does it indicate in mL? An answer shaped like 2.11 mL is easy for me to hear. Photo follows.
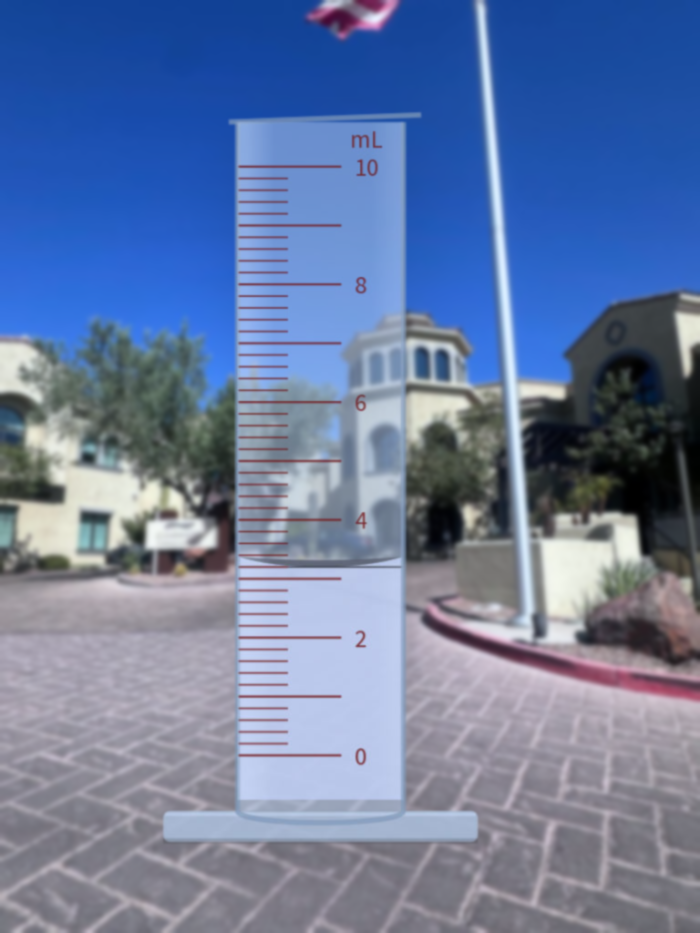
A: 3.2 mL
